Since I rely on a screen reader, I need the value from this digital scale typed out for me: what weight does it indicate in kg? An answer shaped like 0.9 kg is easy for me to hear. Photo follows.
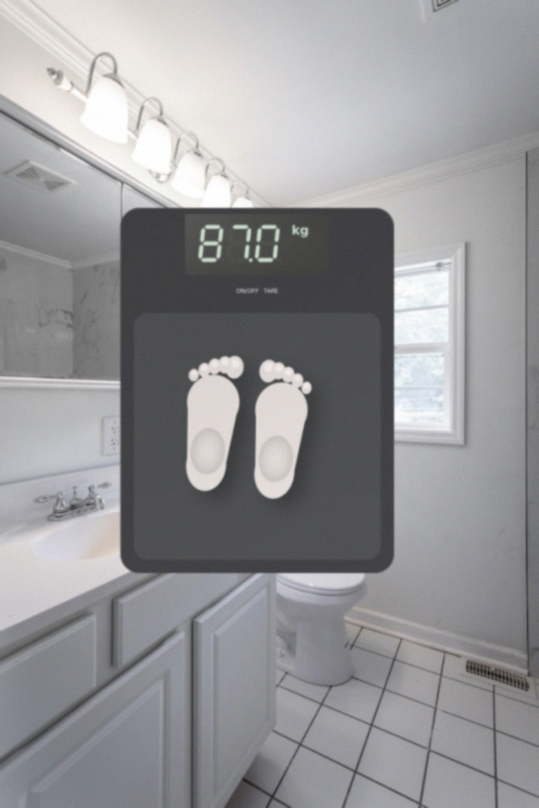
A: 87.0 kg
